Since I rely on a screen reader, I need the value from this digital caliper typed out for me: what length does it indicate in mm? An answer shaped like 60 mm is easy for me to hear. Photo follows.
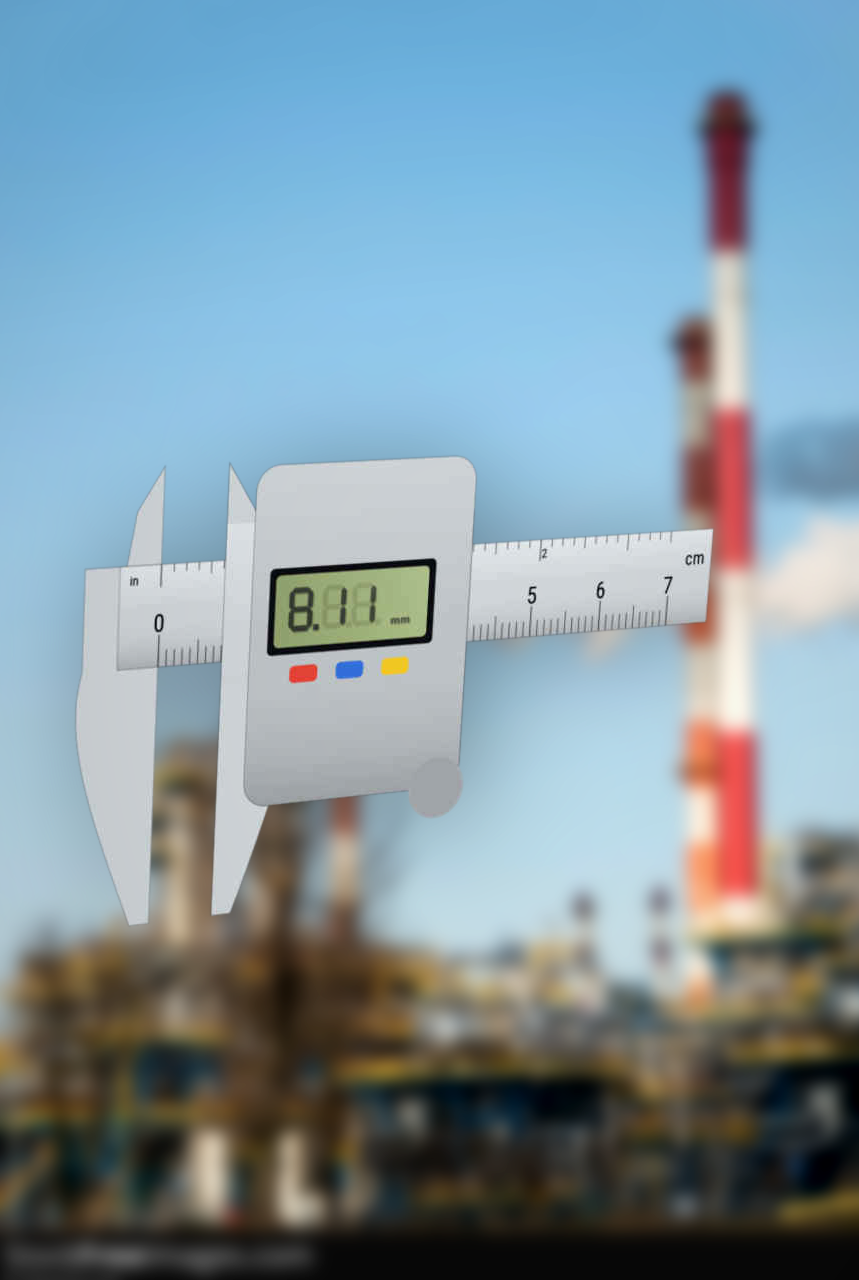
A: 8.11 mm
